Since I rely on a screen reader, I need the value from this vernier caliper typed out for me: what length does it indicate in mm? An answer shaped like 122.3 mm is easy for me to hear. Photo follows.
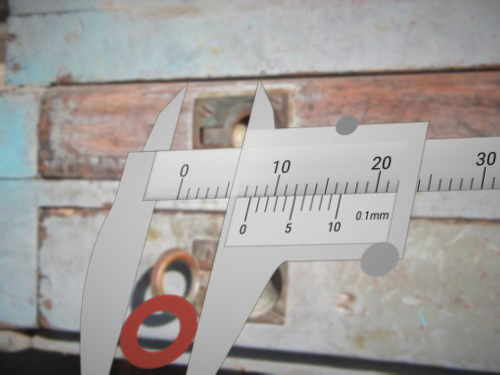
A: 7.6 mm
